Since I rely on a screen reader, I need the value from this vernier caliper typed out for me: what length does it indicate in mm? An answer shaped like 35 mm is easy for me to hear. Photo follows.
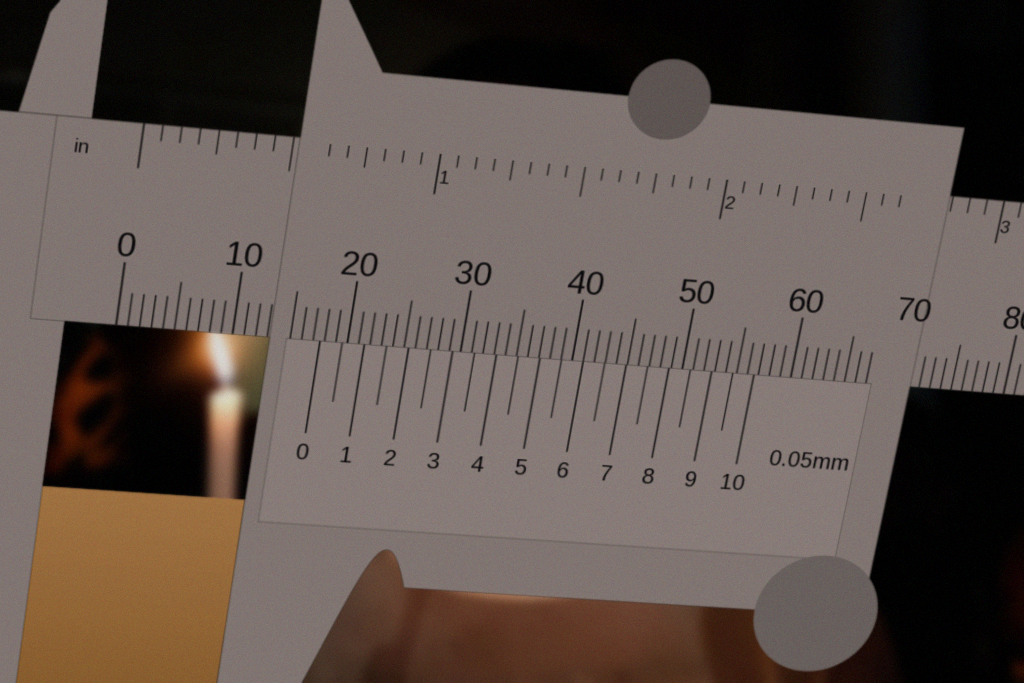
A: 17.6 mm
